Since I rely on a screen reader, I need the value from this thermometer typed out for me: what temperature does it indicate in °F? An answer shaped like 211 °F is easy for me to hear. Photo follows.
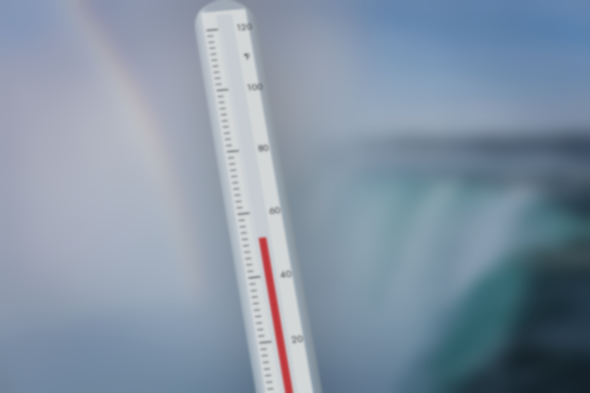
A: 52 °F
